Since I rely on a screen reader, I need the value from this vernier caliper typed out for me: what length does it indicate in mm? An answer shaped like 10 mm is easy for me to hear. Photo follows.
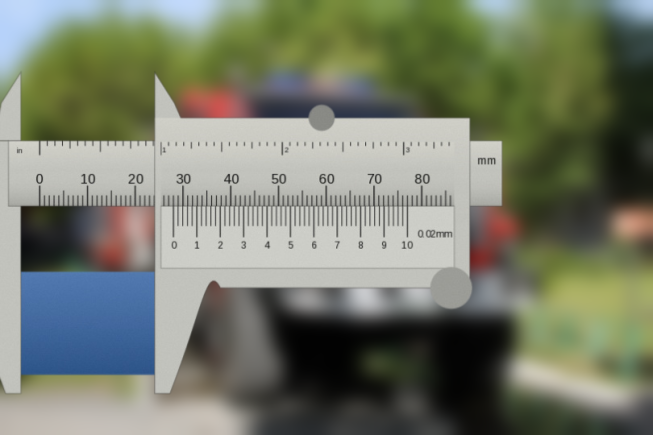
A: 28.0 mm
